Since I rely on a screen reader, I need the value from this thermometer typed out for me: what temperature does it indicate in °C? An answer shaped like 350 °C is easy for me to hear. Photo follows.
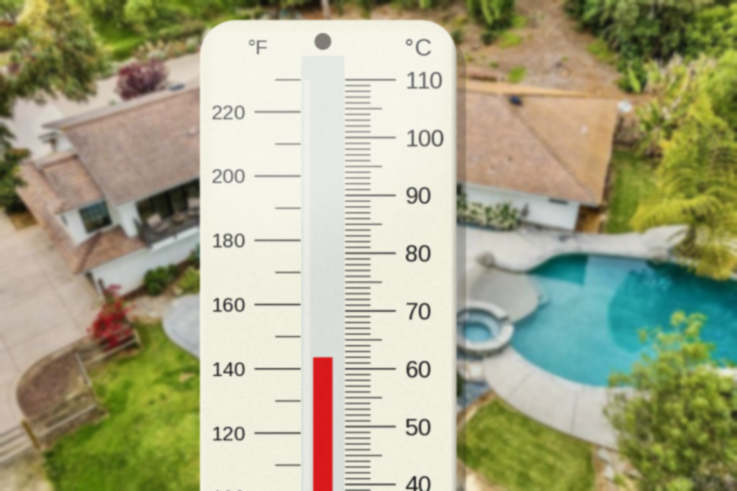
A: 62 °C
